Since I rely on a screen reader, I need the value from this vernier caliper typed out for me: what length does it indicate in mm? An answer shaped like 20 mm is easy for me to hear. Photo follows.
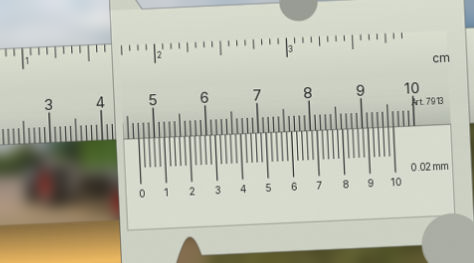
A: 47.0 mm
